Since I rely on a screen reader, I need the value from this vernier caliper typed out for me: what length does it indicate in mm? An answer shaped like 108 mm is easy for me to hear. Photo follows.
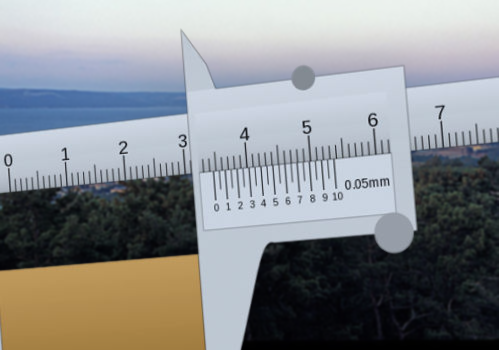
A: 34.6 mm
